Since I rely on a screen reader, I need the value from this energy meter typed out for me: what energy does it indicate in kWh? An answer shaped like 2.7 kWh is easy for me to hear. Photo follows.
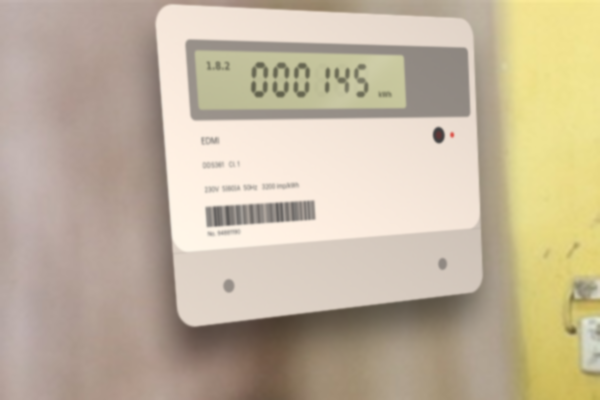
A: 145 kWh
